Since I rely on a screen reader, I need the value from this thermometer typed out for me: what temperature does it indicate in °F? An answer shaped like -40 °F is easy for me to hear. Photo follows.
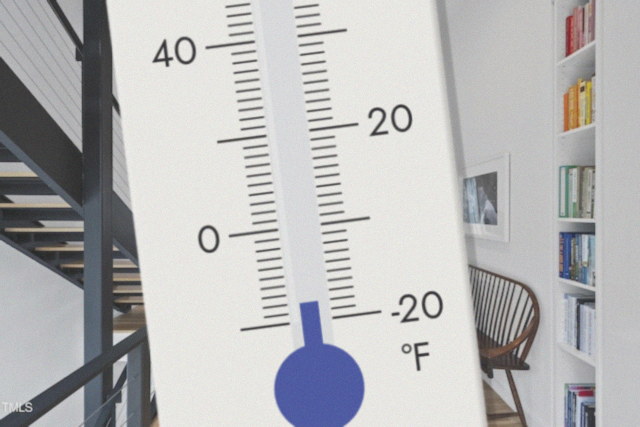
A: -16 °F
